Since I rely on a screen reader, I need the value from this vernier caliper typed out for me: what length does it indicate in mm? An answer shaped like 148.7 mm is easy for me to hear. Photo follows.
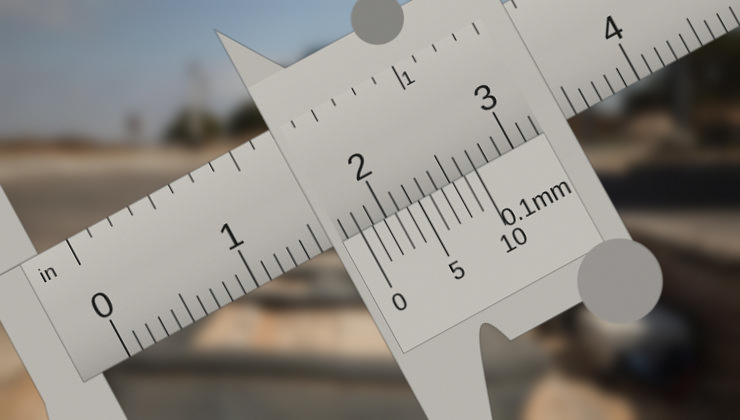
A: 18.0 mm
